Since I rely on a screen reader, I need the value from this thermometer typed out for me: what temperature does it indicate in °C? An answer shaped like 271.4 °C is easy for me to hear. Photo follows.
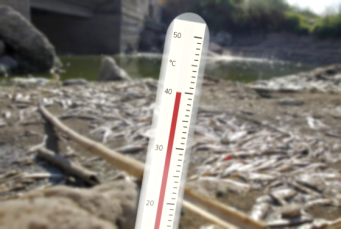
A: 40 °C
